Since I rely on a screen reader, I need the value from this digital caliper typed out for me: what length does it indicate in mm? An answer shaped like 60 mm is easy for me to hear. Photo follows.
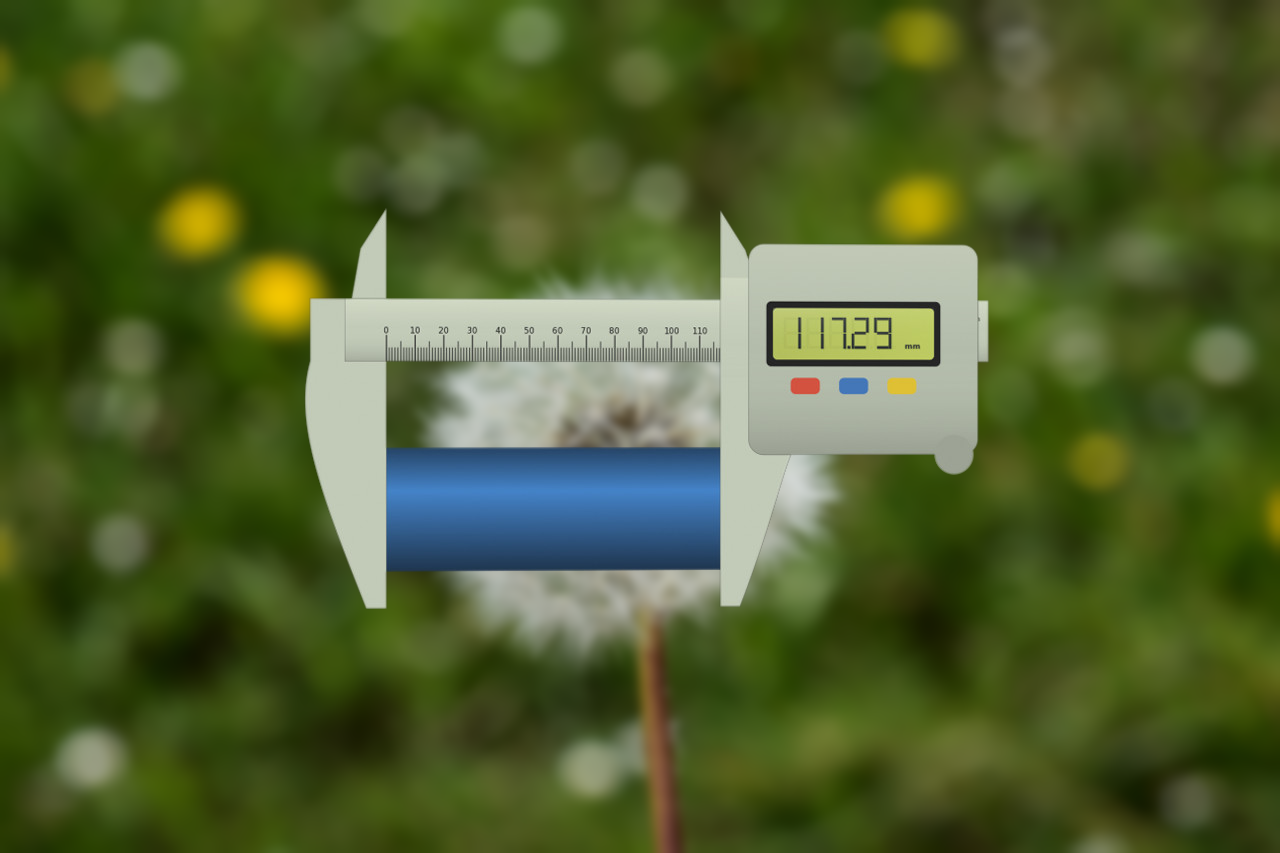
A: 117.29 mm
